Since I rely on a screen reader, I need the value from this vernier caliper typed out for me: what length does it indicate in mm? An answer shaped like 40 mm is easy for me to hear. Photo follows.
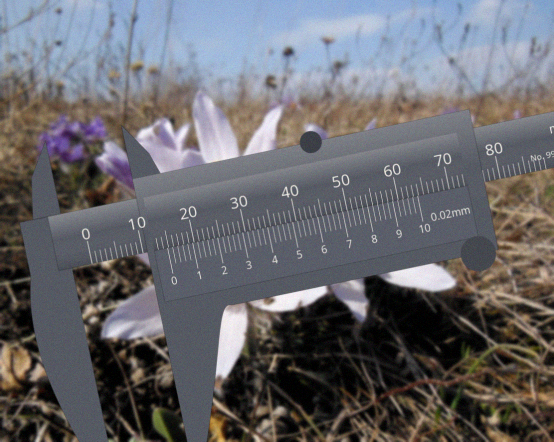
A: 14.8 mm
